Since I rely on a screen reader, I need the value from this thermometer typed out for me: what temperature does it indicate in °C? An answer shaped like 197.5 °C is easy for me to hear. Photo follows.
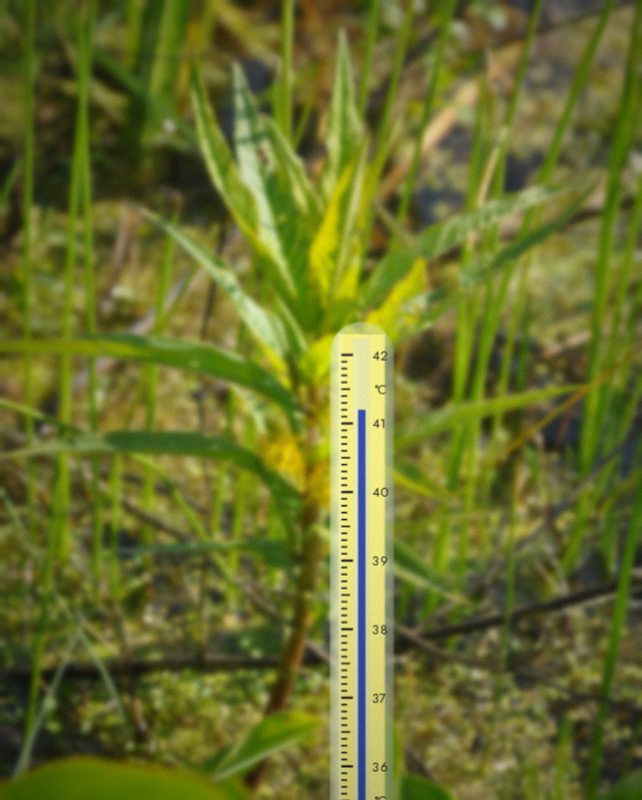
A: 41.2 °C
